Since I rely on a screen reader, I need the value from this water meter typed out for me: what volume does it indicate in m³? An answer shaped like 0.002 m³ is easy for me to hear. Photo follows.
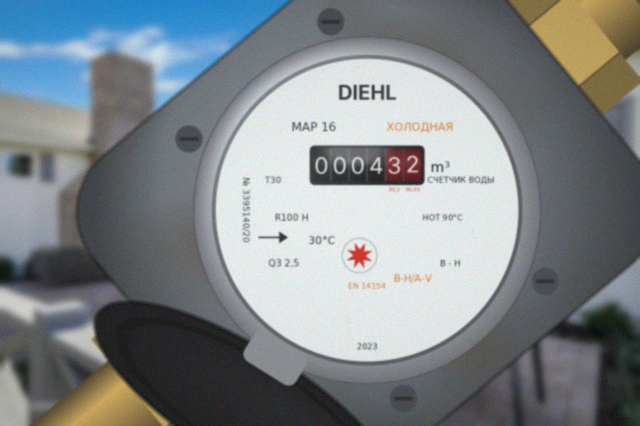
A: 4.32 m³
